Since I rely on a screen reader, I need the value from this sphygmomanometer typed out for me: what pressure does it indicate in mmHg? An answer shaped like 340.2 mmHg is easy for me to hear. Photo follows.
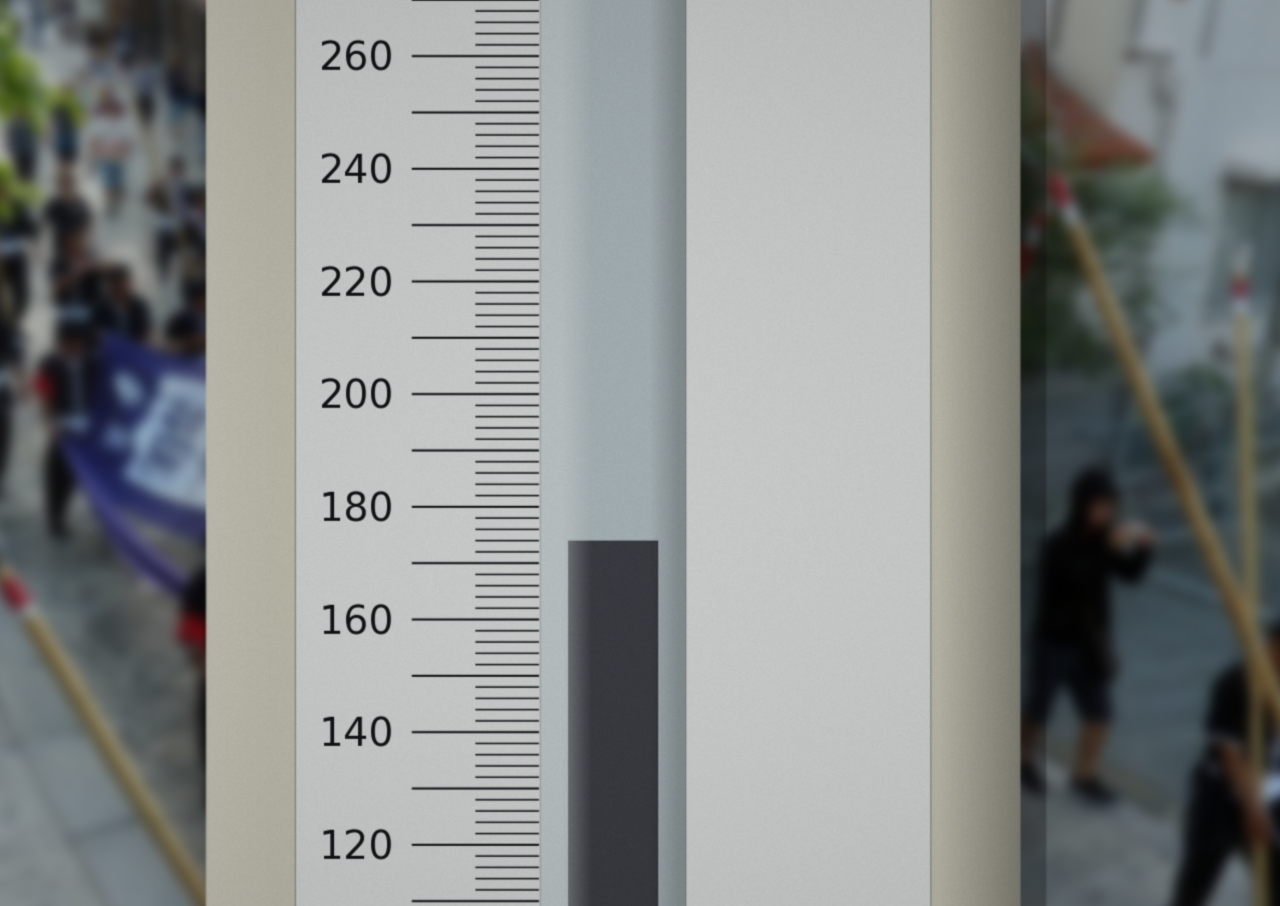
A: 174 mmHg
